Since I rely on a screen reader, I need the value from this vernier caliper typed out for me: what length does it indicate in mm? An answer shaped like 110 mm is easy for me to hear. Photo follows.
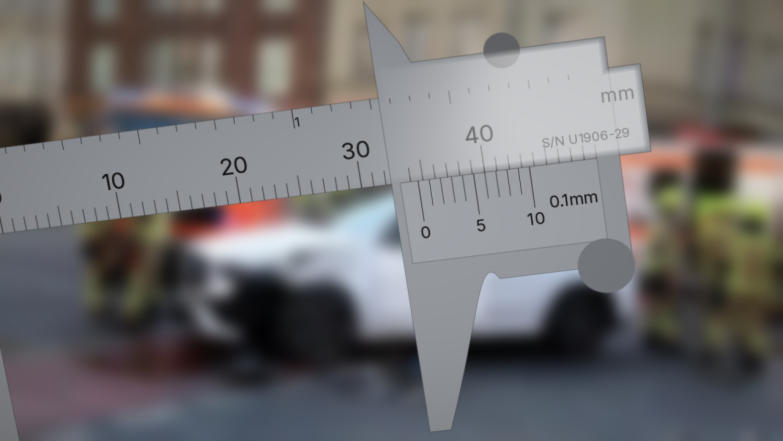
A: 34.6 mm
